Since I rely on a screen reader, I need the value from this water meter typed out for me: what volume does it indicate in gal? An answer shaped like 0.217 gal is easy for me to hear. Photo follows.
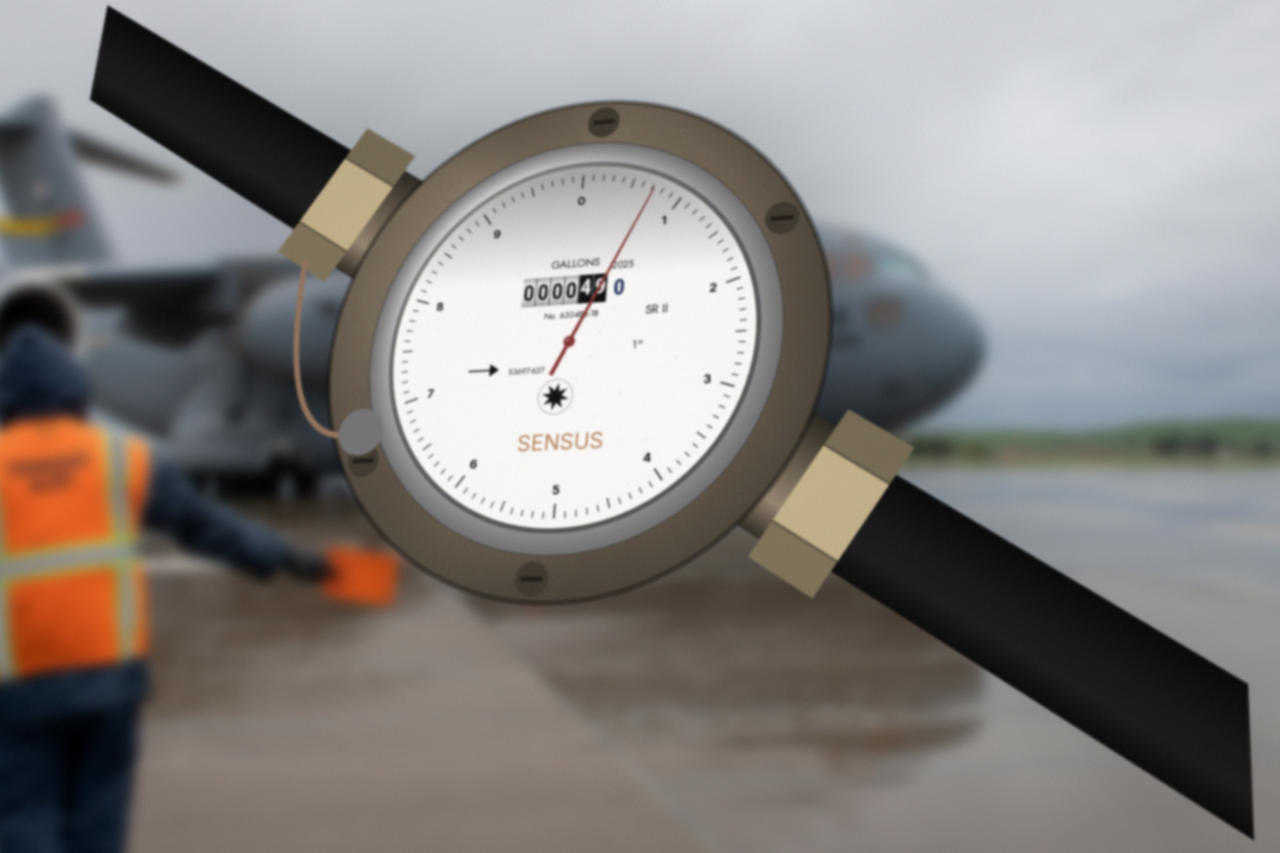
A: 490.7 gal
